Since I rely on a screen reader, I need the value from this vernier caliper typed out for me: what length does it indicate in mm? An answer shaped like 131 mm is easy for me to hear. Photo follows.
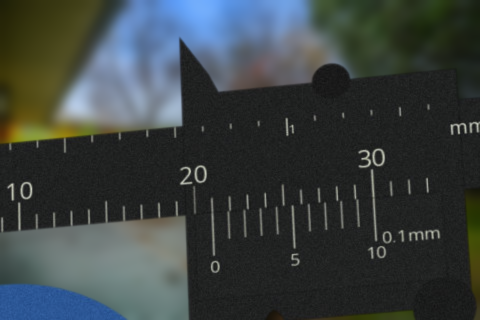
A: 21.0 mm
